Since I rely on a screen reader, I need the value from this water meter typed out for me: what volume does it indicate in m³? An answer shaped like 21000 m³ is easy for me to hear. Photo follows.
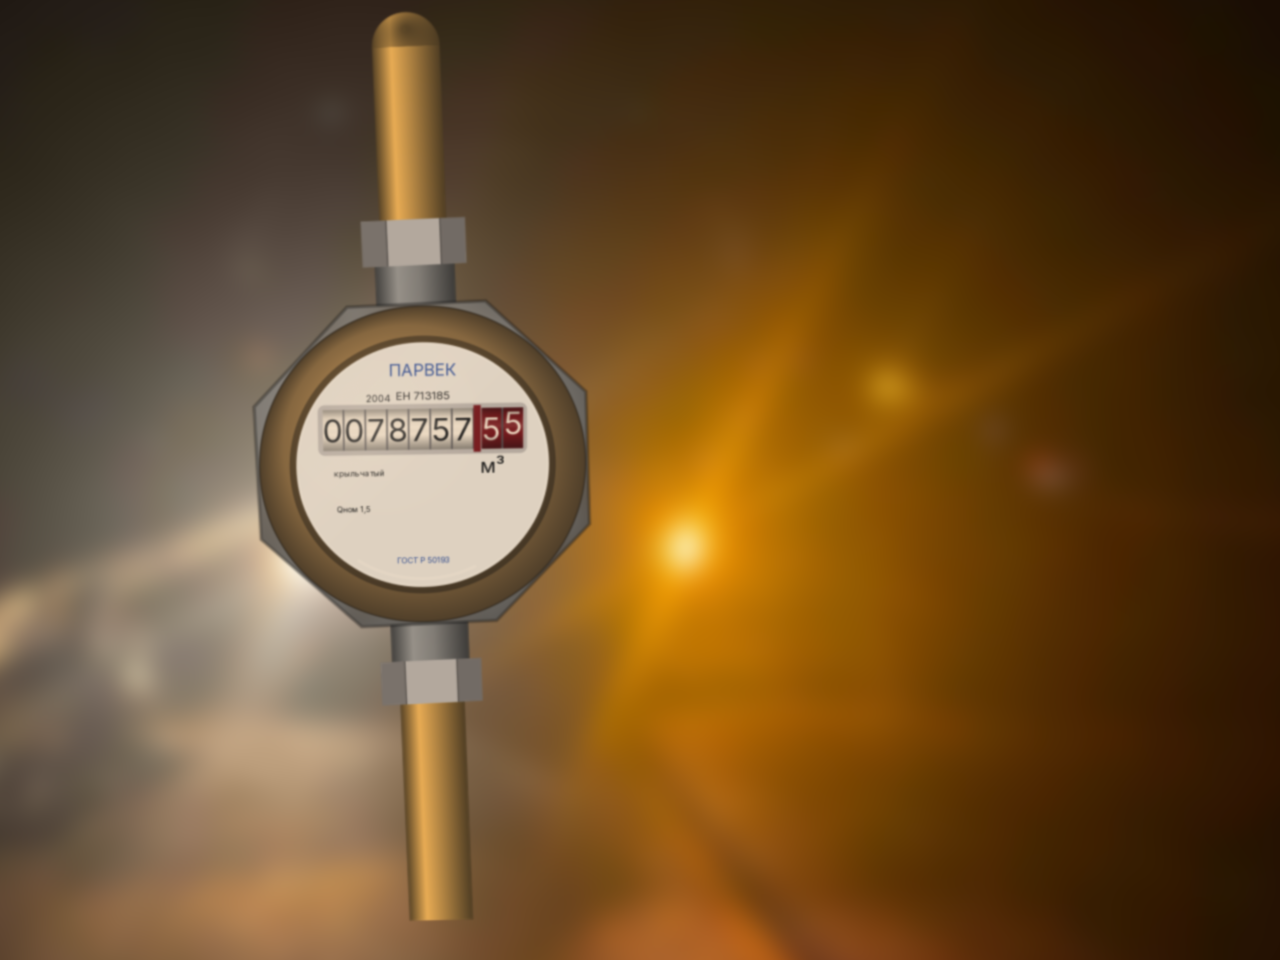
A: 78757.55 m³
